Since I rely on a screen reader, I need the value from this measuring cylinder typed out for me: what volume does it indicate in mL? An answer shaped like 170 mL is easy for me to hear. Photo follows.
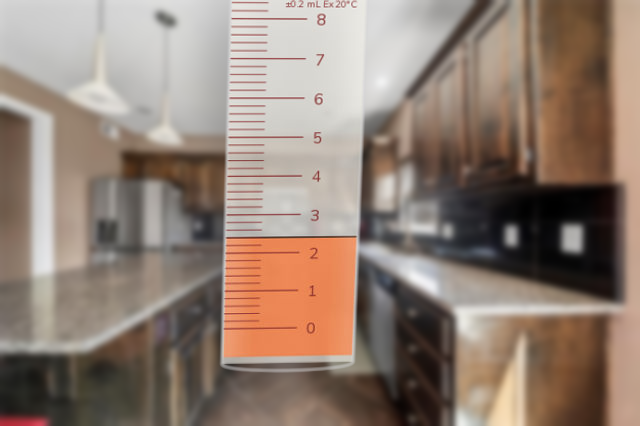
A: 2.4 mL
